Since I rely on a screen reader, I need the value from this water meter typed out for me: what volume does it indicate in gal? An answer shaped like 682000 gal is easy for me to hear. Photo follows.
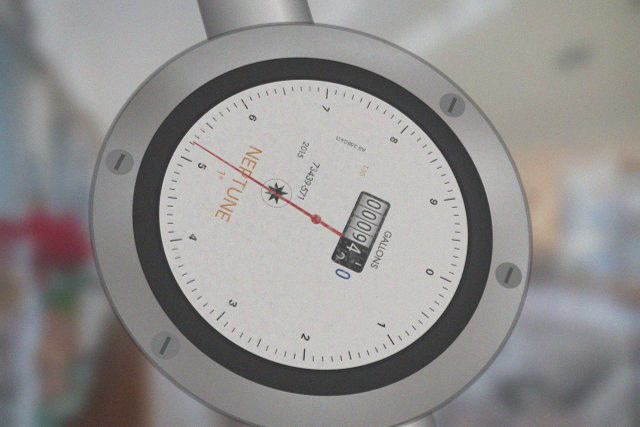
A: 9415.2 gal
